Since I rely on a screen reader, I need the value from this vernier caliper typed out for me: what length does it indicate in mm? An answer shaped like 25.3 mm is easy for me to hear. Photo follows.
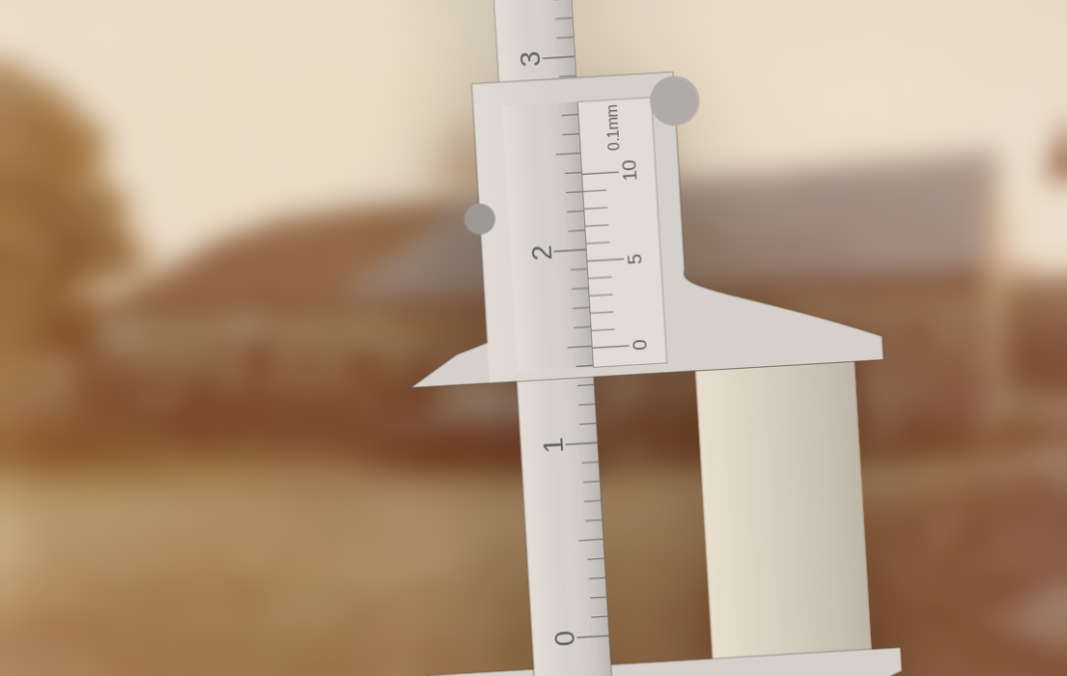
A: 14.9 mm
